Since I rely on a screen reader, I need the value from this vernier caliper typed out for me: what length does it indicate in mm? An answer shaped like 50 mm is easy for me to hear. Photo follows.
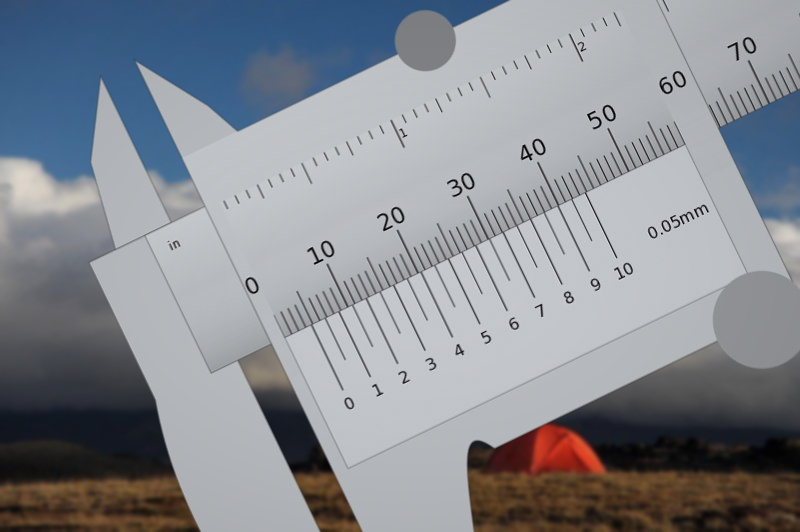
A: 4.8 mm
